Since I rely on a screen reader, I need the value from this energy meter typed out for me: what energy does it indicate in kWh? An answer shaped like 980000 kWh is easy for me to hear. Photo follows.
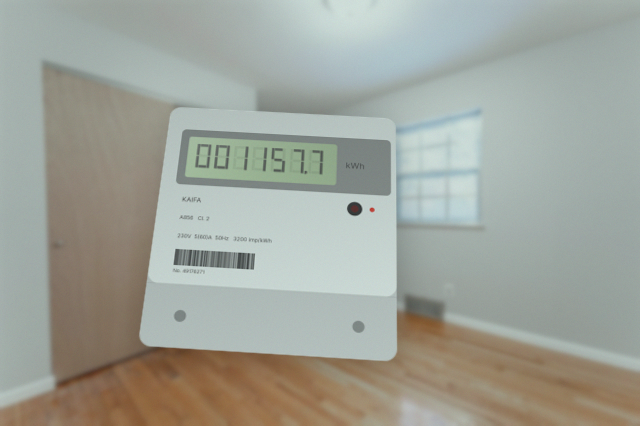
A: 1157.7 kWh
